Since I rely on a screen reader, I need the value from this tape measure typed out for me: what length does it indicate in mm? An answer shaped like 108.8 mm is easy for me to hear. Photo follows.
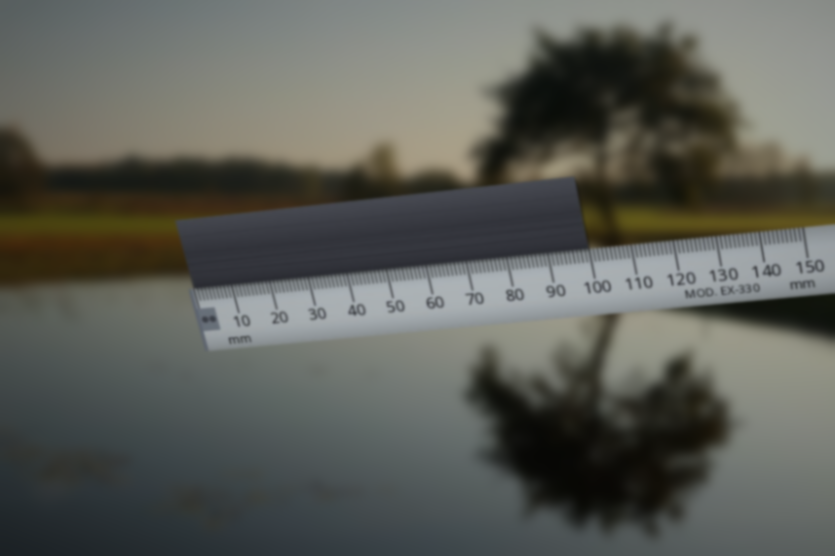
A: 100 mm
